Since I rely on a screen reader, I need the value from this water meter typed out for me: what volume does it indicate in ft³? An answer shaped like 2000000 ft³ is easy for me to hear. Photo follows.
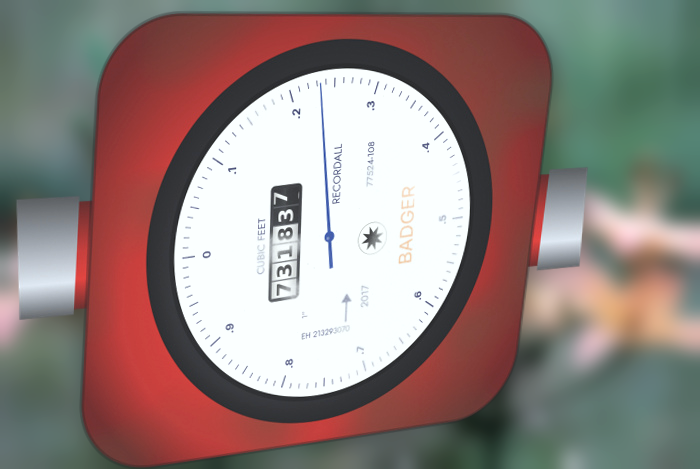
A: 731837.23 ft³
